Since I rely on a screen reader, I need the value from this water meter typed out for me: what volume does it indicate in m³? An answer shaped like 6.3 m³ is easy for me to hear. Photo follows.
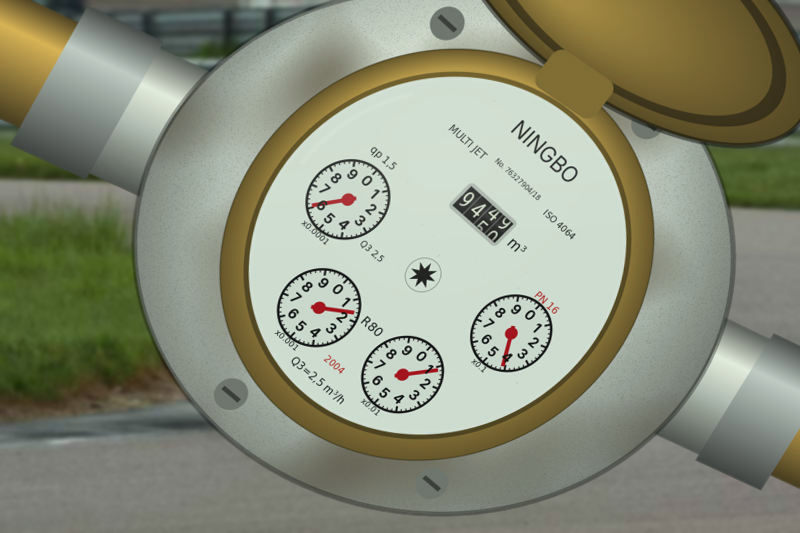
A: 9449.4116 m³
